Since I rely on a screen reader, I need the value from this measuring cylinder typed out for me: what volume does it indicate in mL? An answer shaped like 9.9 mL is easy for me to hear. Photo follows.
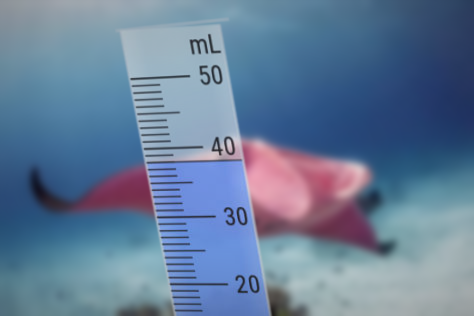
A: 38 mL
